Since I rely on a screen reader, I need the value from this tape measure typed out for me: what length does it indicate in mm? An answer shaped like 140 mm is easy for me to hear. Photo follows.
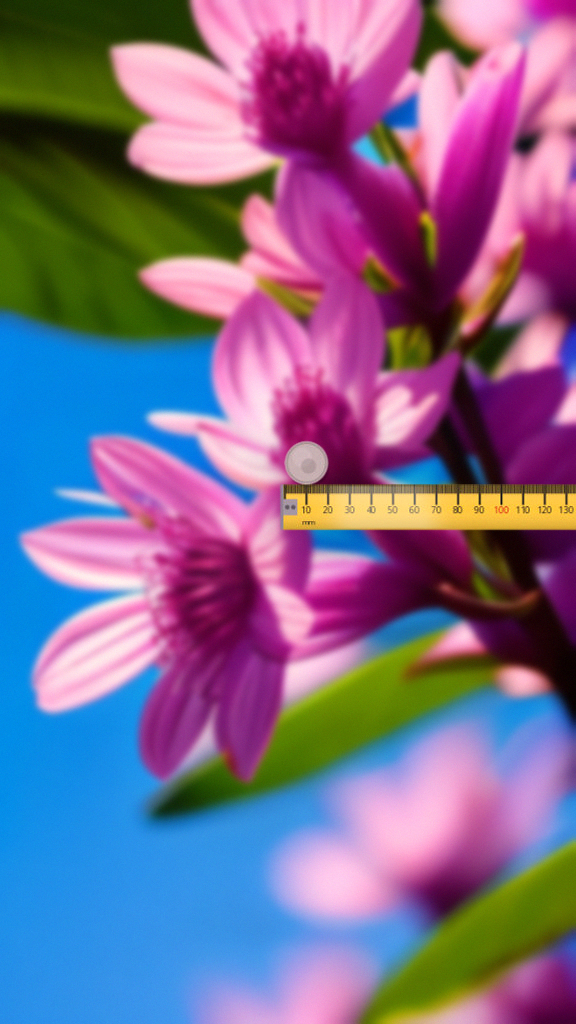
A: 20 mm
